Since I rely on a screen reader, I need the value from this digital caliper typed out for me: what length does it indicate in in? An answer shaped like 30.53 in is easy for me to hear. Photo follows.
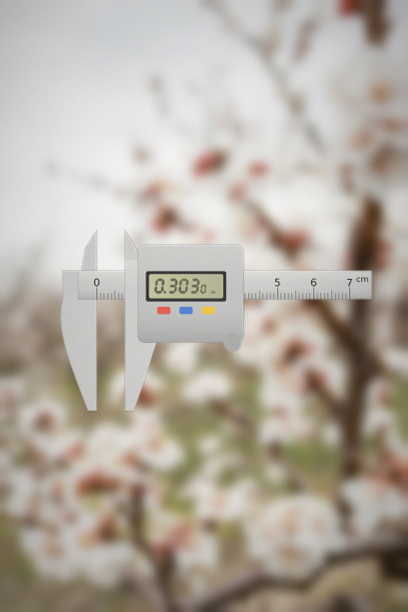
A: 0.3030 in
